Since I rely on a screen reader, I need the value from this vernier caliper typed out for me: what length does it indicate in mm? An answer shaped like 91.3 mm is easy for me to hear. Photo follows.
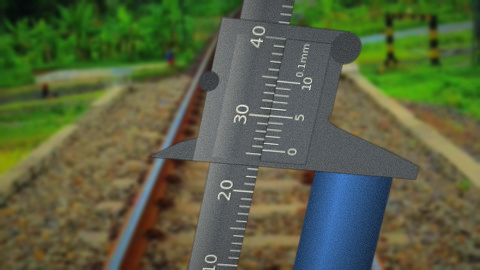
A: 25.6 mm
